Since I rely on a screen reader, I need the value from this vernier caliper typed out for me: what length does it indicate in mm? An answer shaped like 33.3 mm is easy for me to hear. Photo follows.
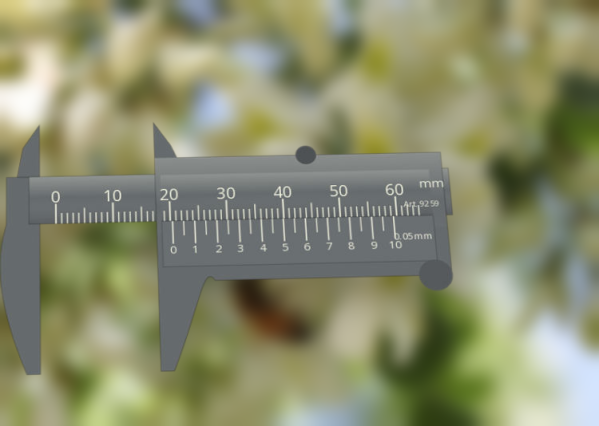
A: 20.4 mm
